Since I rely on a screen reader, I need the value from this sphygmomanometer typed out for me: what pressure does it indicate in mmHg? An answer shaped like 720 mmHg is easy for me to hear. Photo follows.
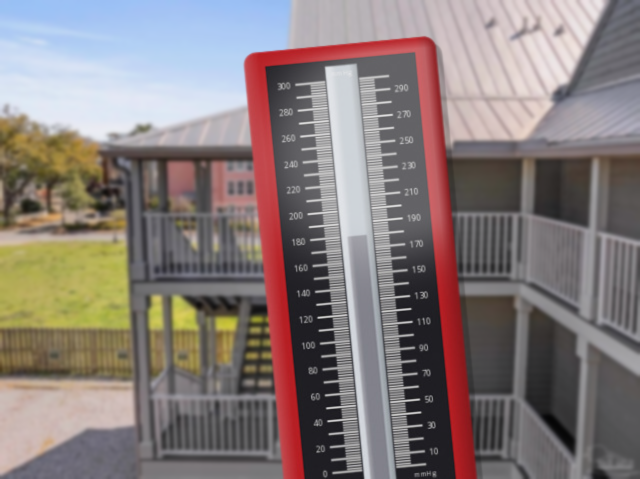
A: 180 mmHg
